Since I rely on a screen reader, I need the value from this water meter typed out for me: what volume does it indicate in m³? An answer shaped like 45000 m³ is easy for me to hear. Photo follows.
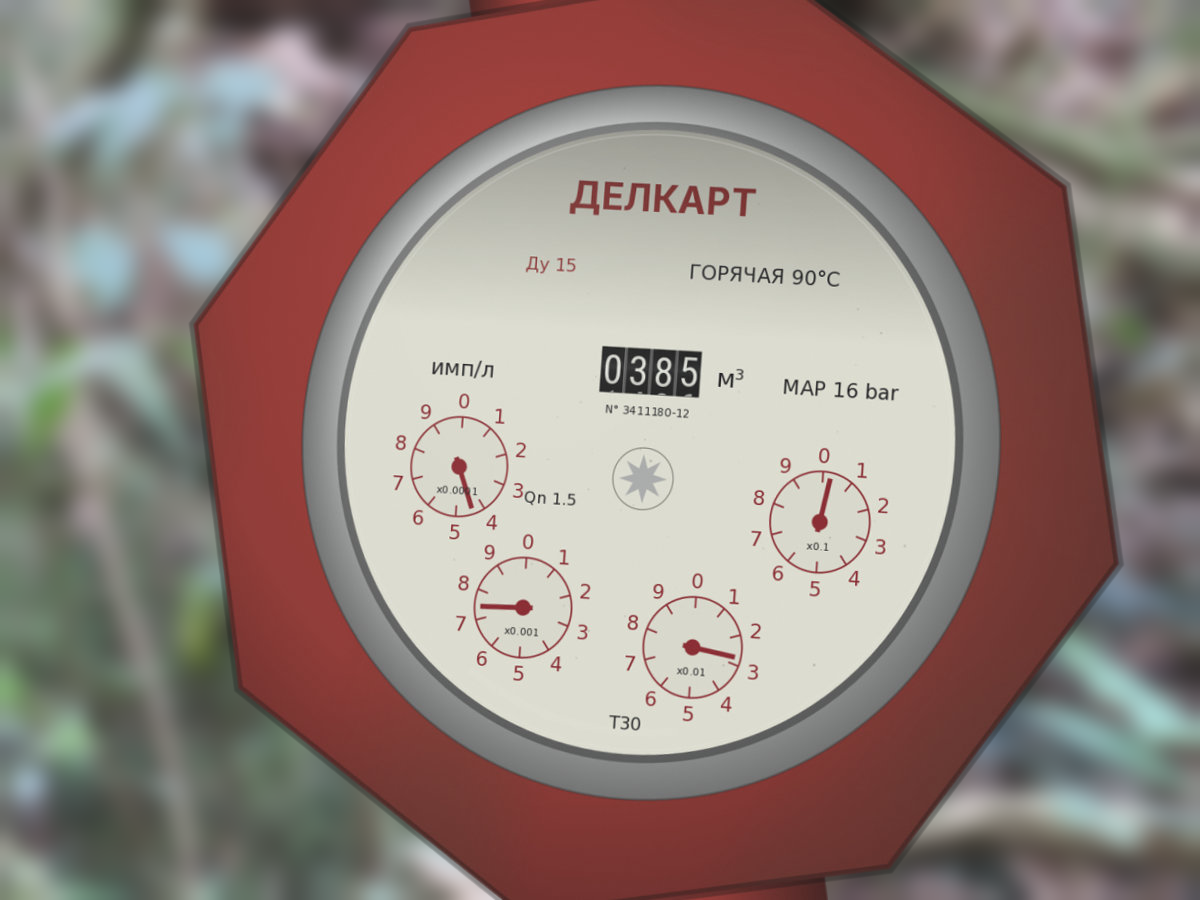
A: 385.0274 m³
